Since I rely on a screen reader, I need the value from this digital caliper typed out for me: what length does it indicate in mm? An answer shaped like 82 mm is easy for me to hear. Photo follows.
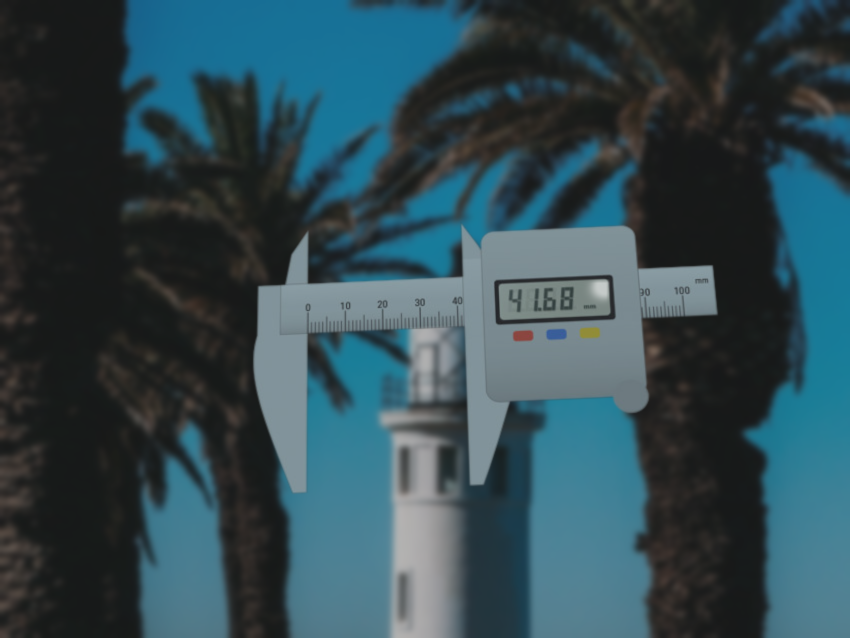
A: 41.68 mm
